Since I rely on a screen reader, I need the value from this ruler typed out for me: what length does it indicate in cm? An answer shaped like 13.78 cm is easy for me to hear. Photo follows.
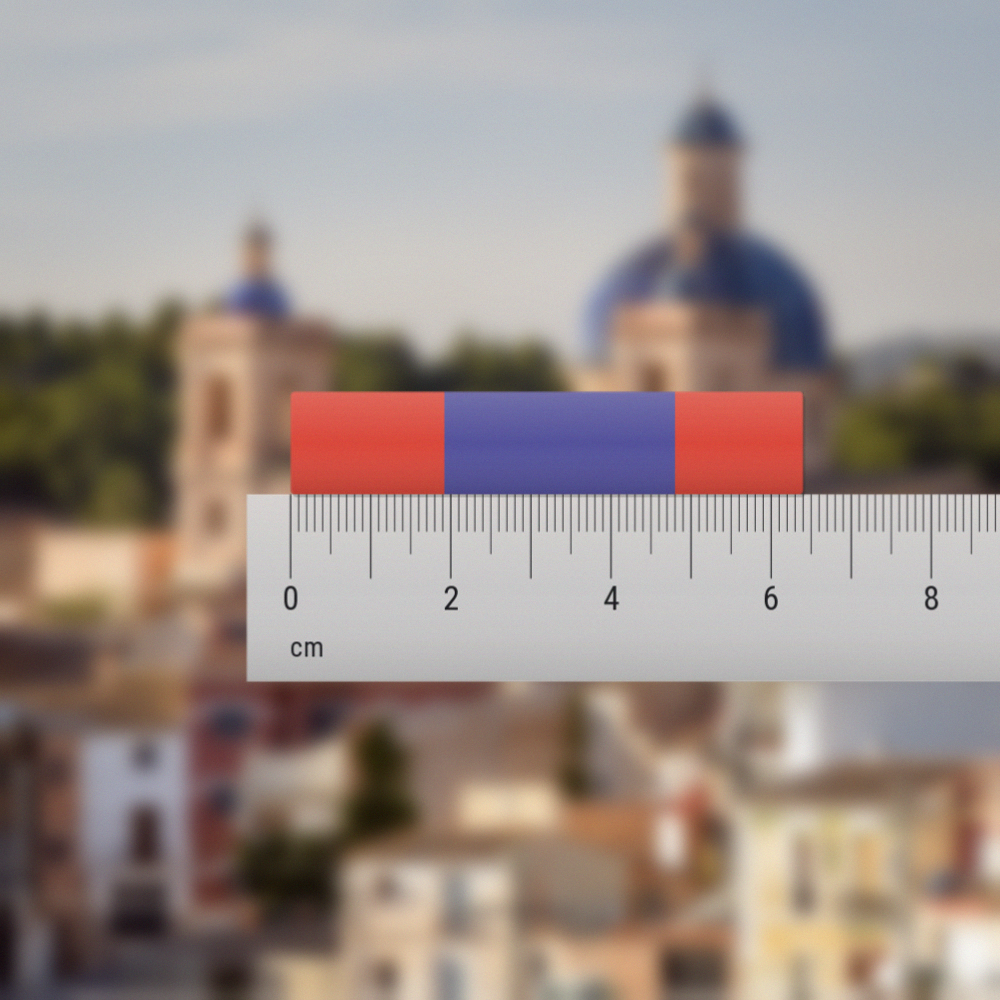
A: 6.4 cm
